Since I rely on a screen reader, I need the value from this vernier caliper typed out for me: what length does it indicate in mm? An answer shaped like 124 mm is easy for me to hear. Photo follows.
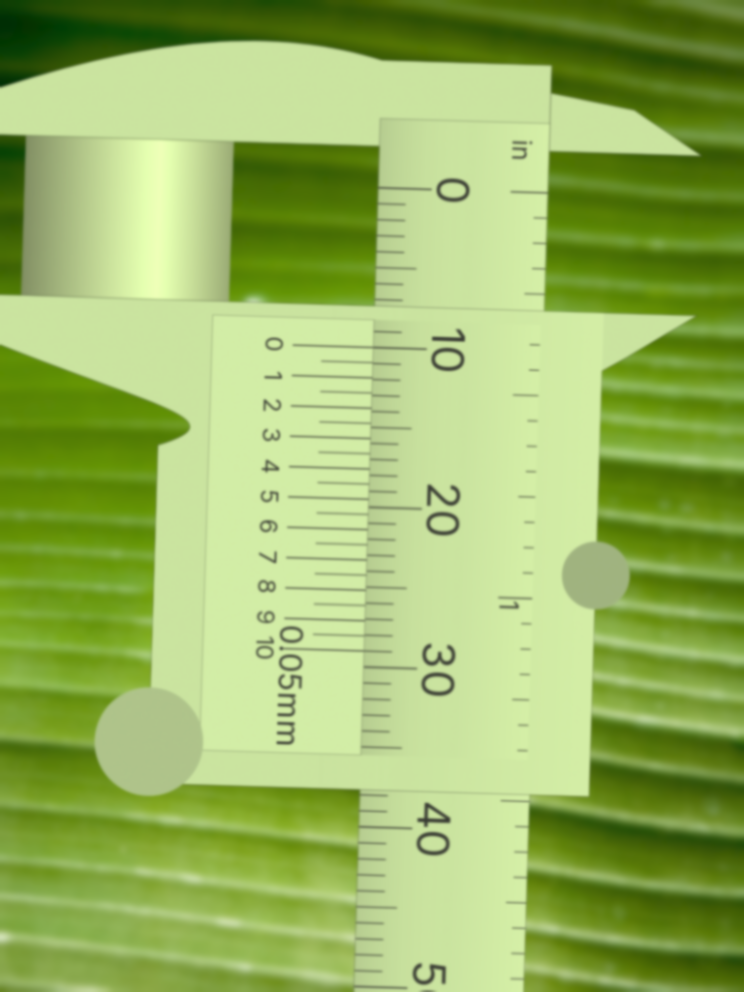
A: 10.0 mm
